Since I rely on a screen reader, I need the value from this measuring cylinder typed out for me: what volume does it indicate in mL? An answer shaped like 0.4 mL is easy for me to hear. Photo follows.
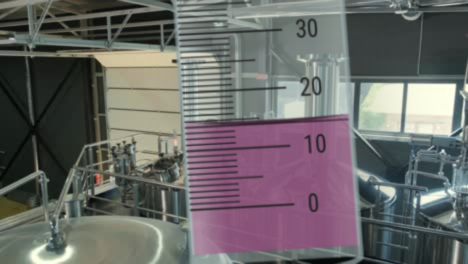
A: 14 mL
